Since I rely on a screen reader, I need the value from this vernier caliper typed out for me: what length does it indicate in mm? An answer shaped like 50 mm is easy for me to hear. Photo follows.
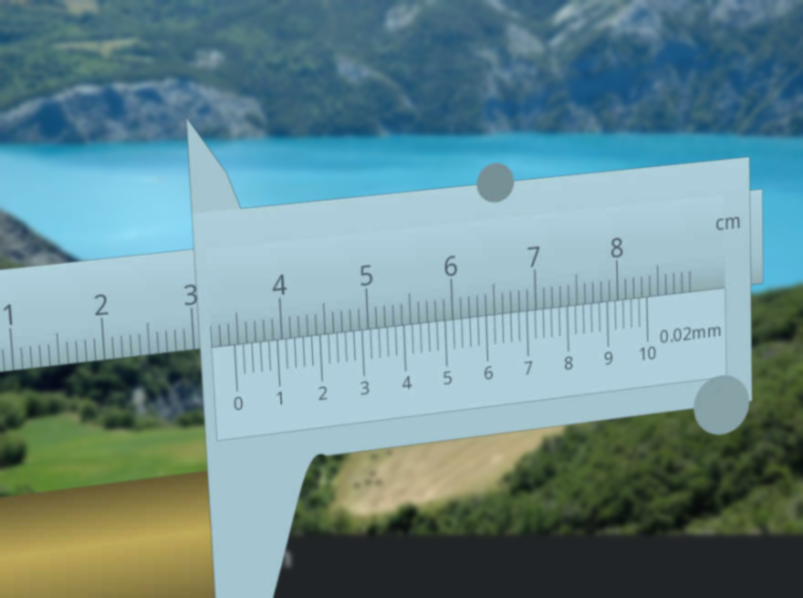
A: 34.6 mm
